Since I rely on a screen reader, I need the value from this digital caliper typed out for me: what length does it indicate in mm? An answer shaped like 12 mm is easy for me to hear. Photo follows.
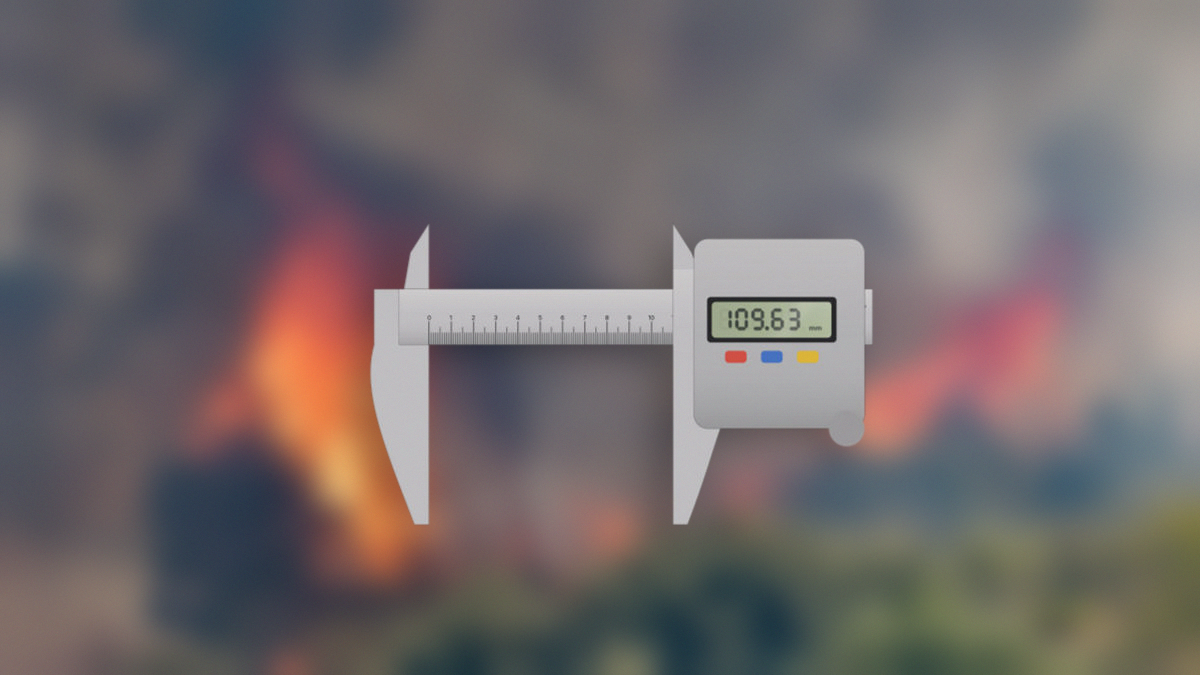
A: 109.63 mm
